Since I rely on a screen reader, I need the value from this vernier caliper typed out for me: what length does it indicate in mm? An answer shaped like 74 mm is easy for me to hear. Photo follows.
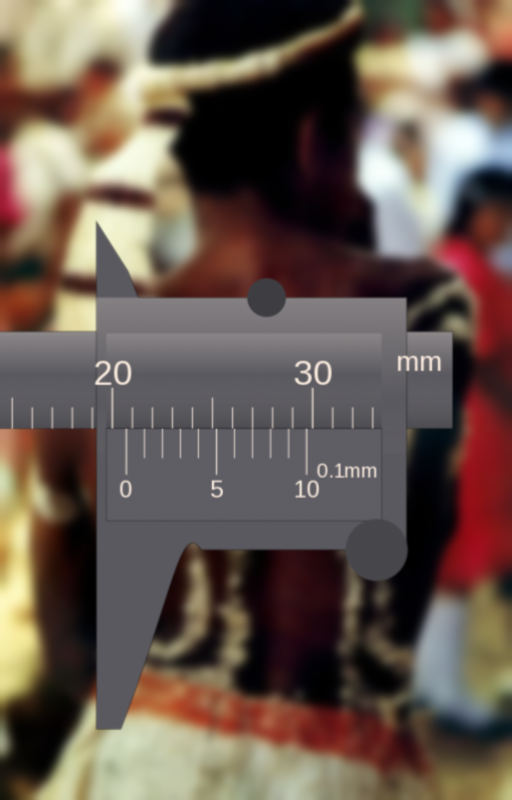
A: 20.7 mm
